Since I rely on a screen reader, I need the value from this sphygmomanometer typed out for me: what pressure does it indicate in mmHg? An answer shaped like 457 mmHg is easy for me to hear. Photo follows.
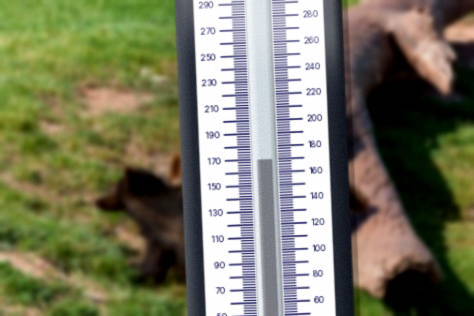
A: 170 mmHg
